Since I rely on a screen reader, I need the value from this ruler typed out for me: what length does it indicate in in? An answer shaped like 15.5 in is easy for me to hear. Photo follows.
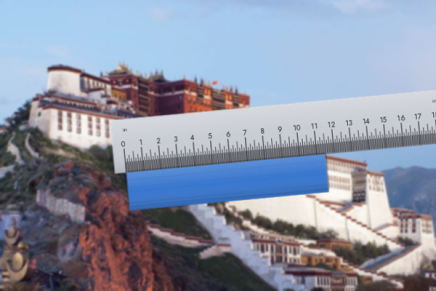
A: 11.5 in
